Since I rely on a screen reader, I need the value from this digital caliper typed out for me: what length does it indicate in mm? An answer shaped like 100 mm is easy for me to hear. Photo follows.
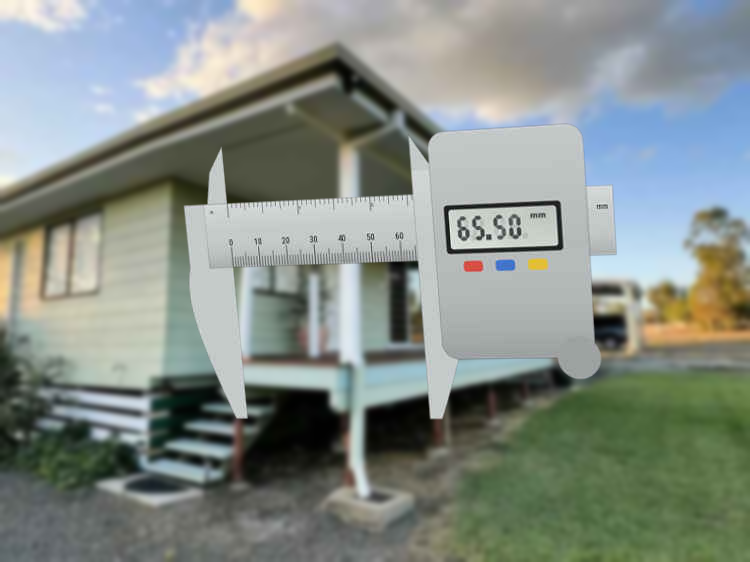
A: 65.50 mm
